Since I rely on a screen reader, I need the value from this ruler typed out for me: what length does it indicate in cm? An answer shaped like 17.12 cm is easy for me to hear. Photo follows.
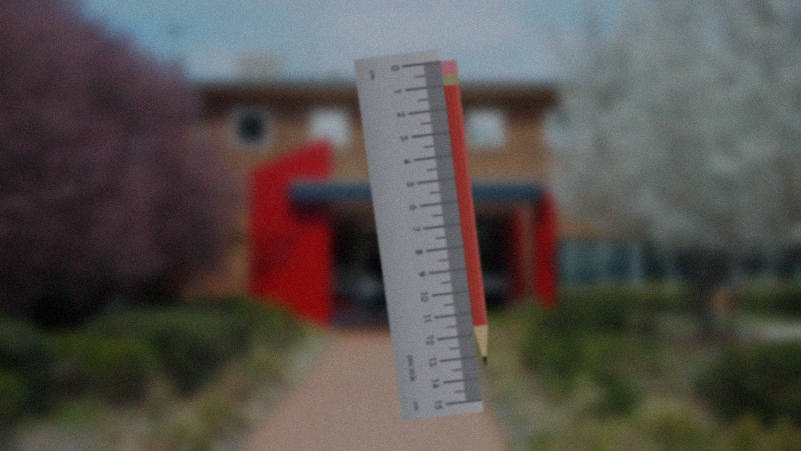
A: 13.5 cm
